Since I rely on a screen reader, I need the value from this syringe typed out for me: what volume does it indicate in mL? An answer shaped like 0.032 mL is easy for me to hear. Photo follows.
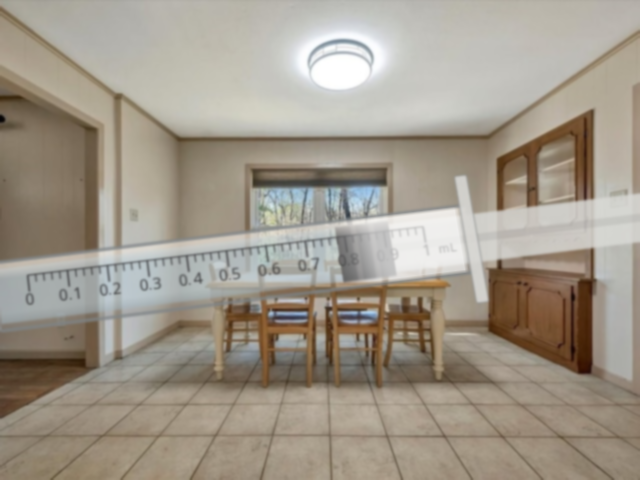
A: 0.78 mL
